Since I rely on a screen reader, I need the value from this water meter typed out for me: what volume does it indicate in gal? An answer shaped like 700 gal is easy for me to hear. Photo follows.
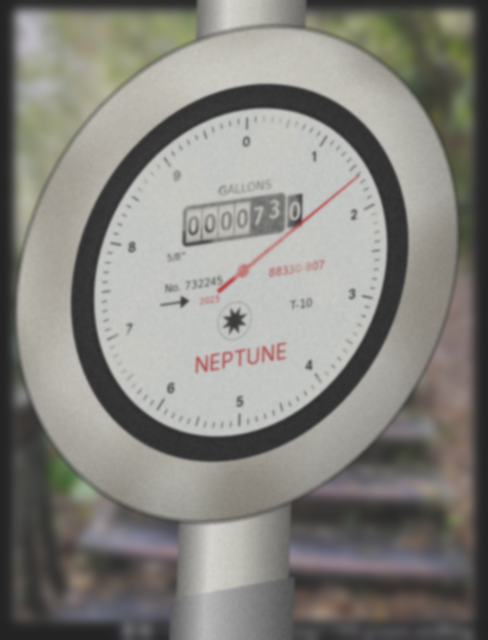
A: 731.6 gal
